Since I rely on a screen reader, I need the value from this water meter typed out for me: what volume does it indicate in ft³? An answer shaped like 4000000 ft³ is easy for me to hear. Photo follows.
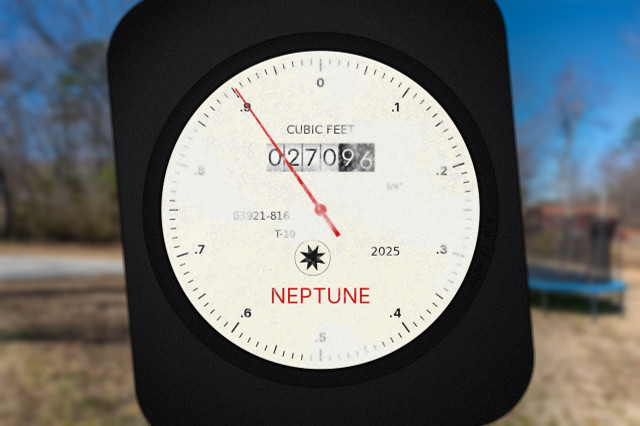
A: 27095.90 ft³
